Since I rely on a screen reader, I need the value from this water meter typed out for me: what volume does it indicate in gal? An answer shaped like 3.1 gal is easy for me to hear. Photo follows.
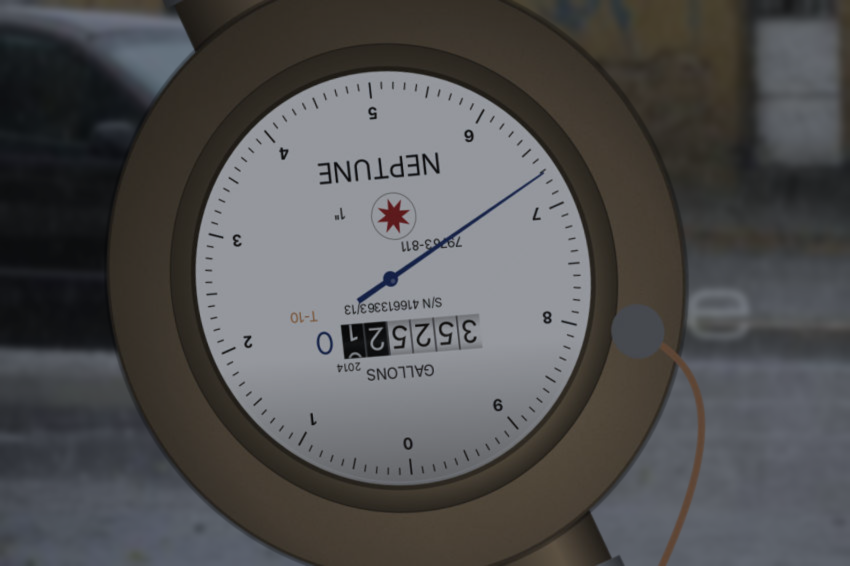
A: 3525206.7 gal
